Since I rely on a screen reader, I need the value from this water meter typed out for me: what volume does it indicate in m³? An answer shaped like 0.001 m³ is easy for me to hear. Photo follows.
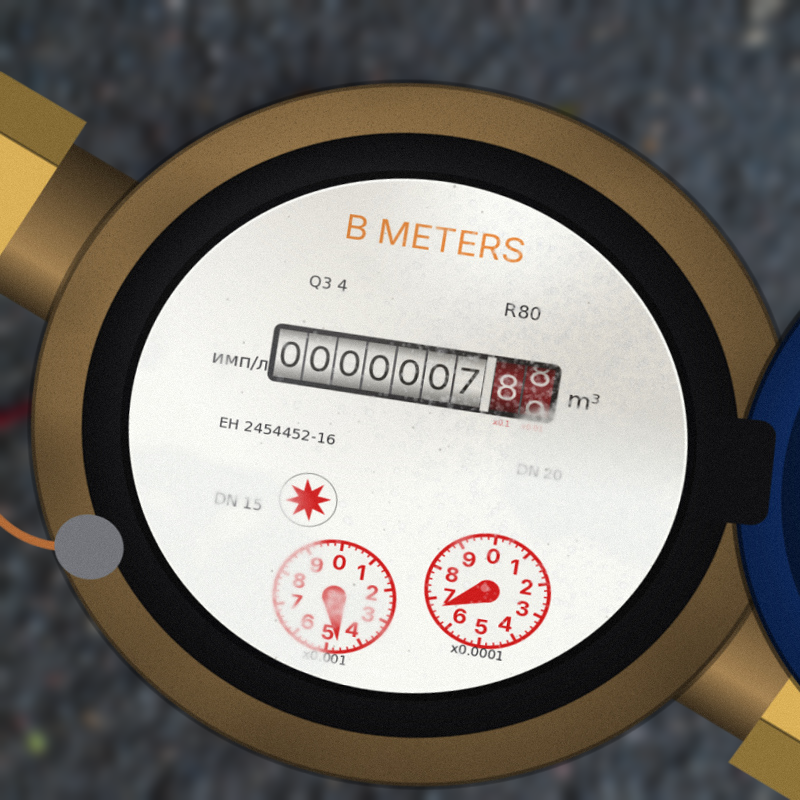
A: 7.8846 m³
